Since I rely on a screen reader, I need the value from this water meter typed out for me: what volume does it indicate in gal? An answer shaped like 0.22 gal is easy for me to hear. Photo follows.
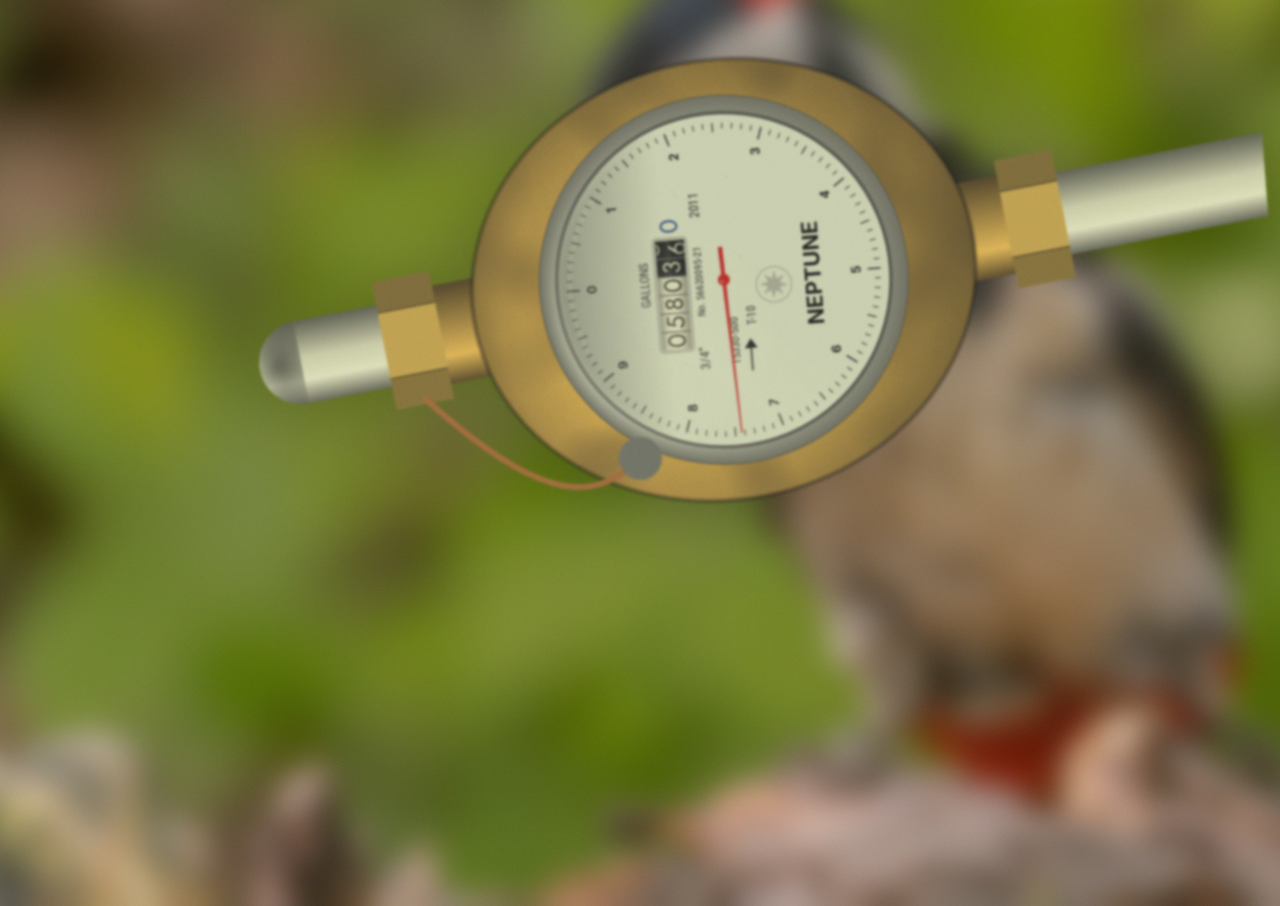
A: 580357.4 gal
